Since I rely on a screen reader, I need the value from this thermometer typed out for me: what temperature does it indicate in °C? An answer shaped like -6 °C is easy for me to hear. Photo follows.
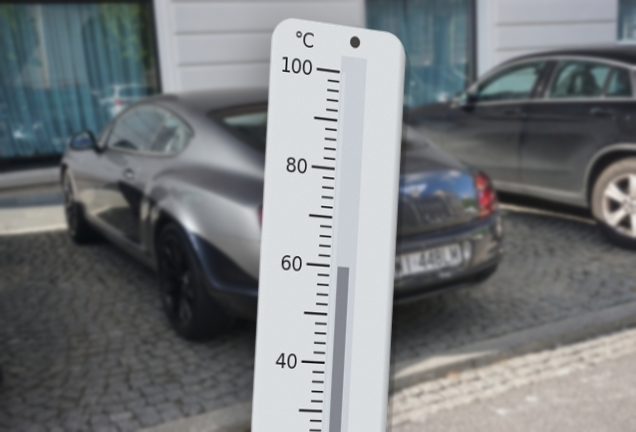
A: 60 °C
